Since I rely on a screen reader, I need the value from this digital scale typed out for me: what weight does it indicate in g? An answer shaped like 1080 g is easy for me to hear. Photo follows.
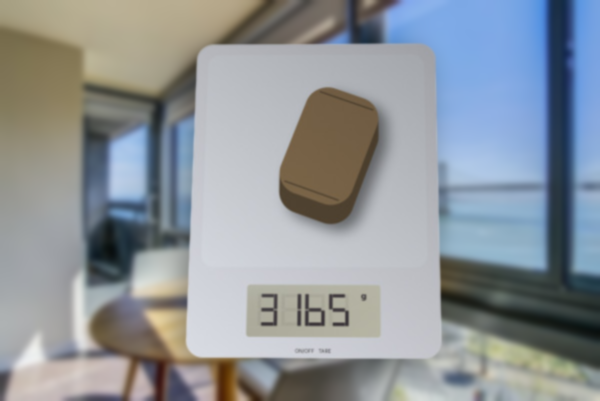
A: 3165 g
